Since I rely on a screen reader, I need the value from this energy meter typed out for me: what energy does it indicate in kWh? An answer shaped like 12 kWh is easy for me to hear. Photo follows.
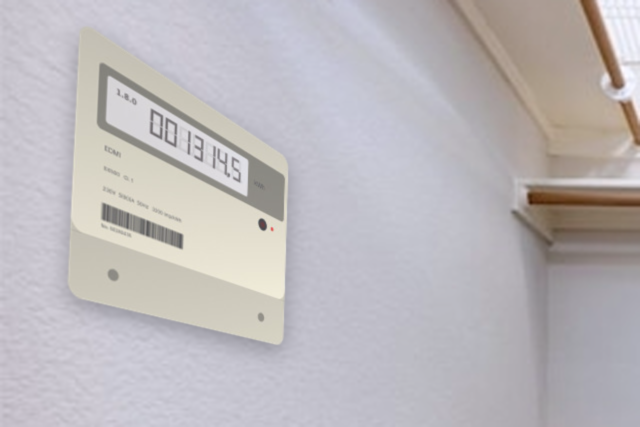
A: 1314.5 kWh
